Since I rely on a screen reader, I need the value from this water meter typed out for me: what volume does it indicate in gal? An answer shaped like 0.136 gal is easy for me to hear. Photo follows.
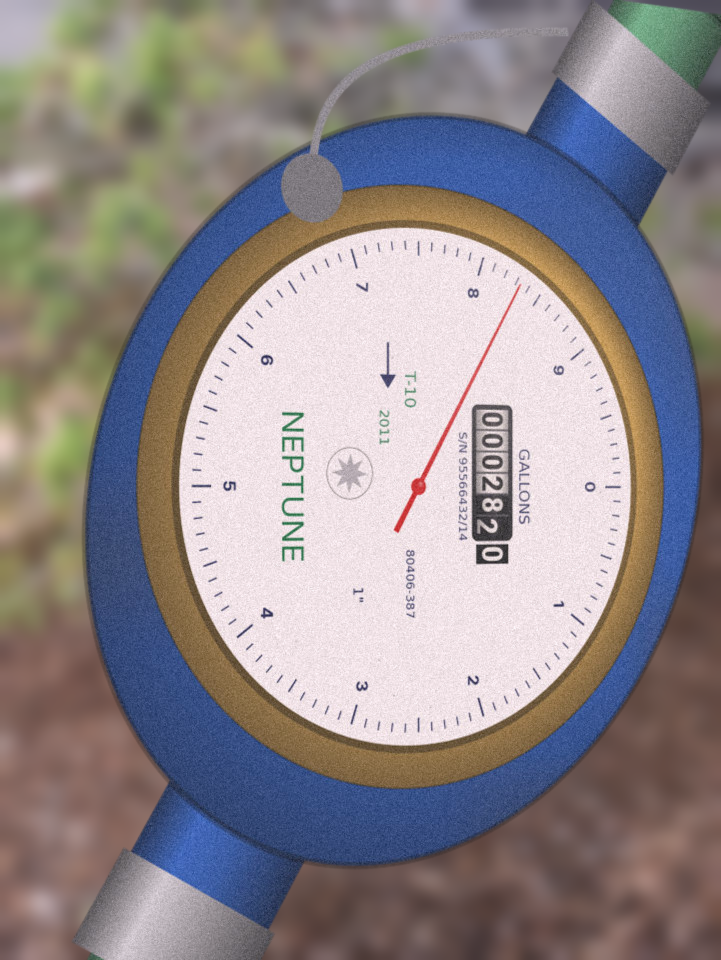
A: 2818.3 gal
